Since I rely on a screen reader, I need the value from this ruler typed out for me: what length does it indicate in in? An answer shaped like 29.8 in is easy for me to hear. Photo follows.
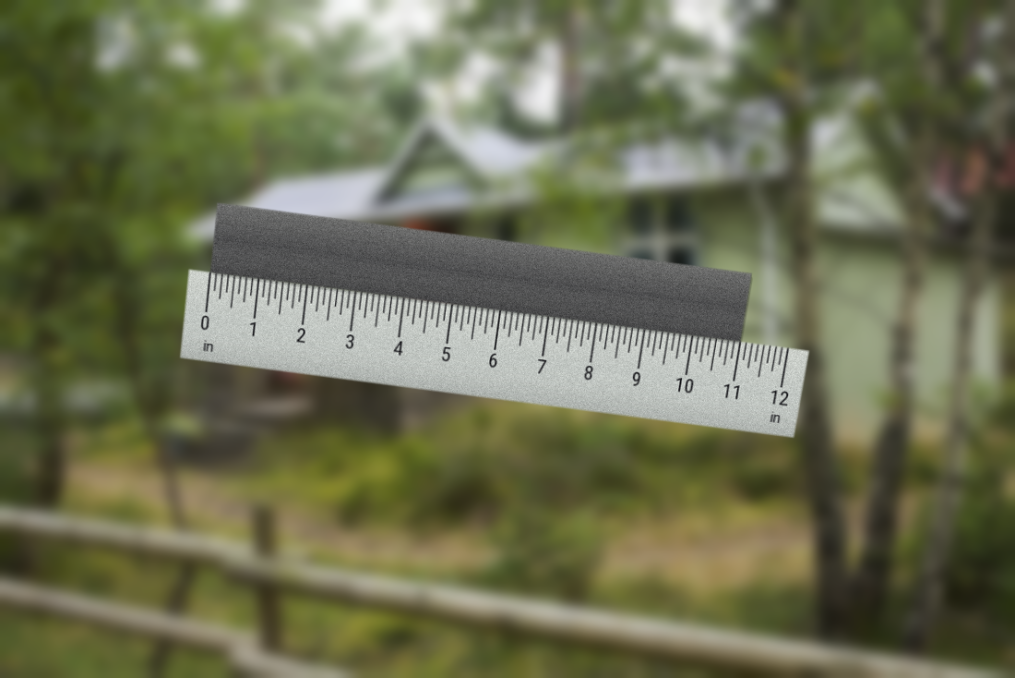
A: 11 in
